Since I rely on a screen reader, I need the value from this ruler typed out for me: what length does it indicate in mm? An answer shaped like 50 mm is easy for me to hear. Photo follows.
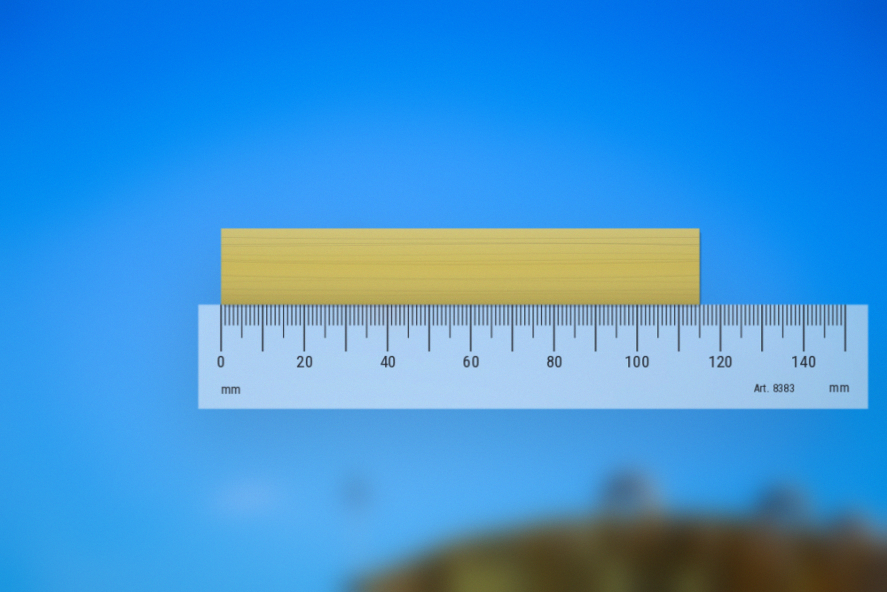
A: 115 mm
